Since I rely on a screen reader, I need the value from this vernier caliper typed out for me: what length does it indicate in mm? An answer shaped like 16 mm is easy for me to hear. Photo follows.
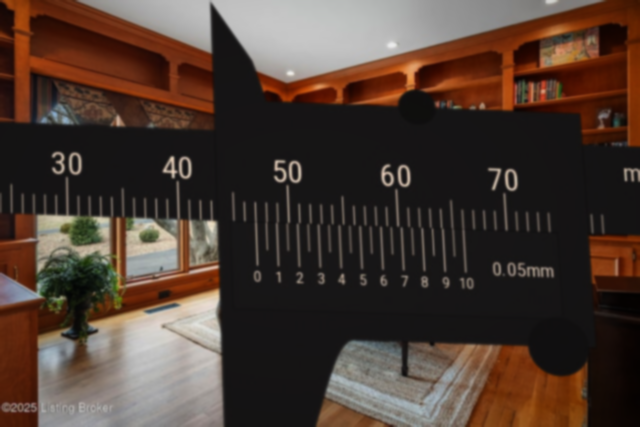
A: 47.0 mm
